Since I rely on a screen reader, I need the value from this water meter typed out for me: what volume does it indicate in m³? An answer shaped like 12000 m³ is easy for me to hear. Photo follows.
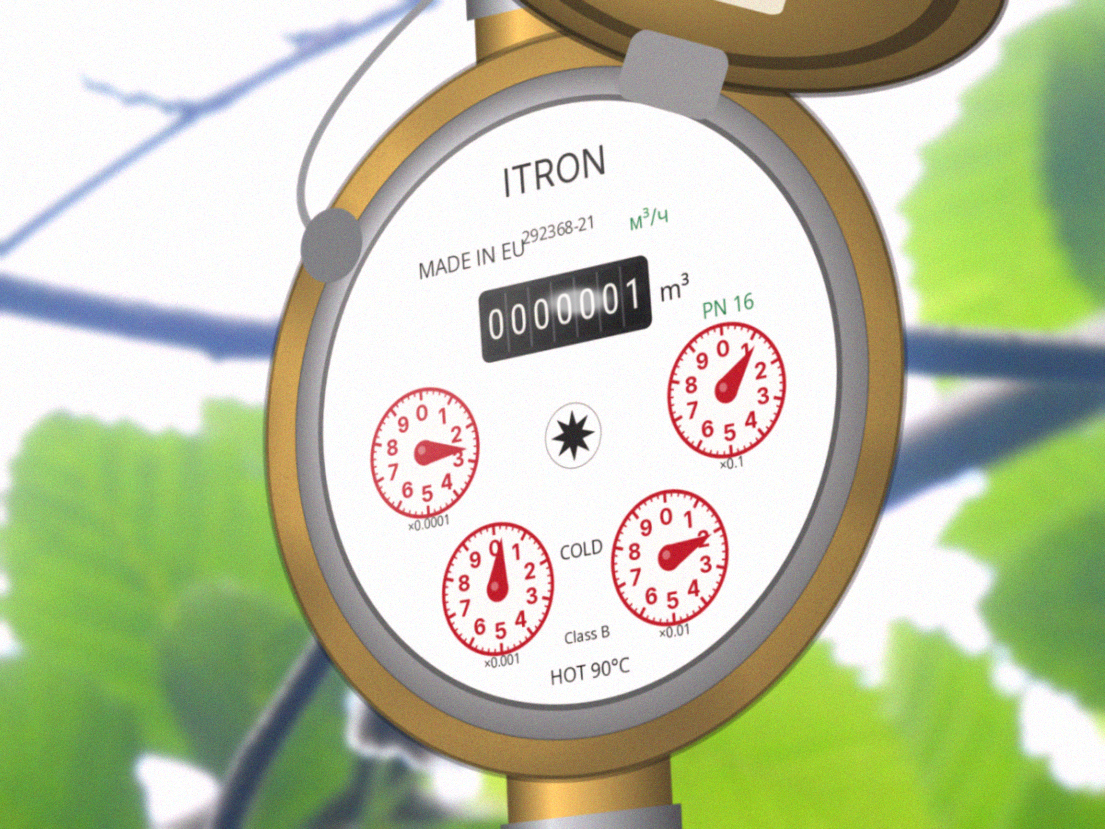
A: 1.1202 m³
